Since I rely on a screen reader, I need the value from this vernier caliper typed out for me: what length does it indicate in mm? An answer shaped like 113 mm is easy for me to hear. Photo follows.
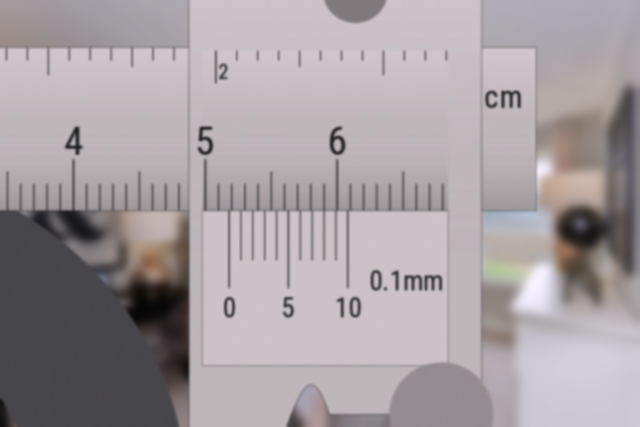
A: 51.8 mm
